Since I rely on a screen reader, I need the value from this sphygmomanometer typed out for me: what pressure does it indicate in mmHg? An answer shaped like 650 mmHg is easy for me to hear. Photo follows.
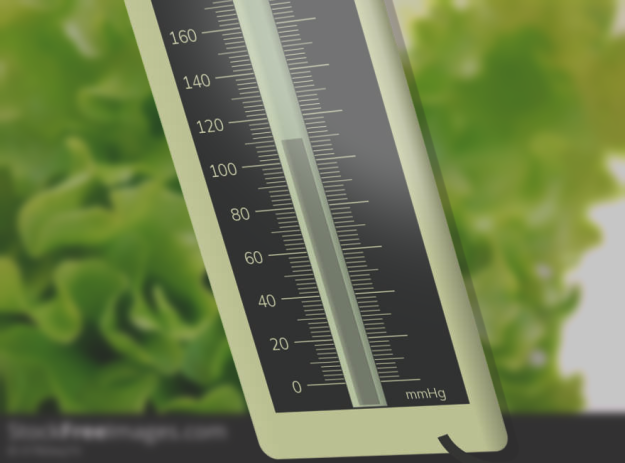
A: 110 mmHg
